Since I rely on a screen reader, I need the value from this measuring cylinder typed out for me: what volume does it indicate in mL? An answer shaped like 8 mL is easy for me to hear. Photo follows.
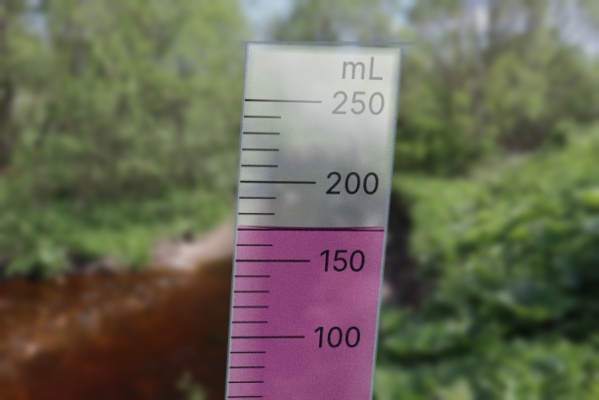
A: 170 mL
